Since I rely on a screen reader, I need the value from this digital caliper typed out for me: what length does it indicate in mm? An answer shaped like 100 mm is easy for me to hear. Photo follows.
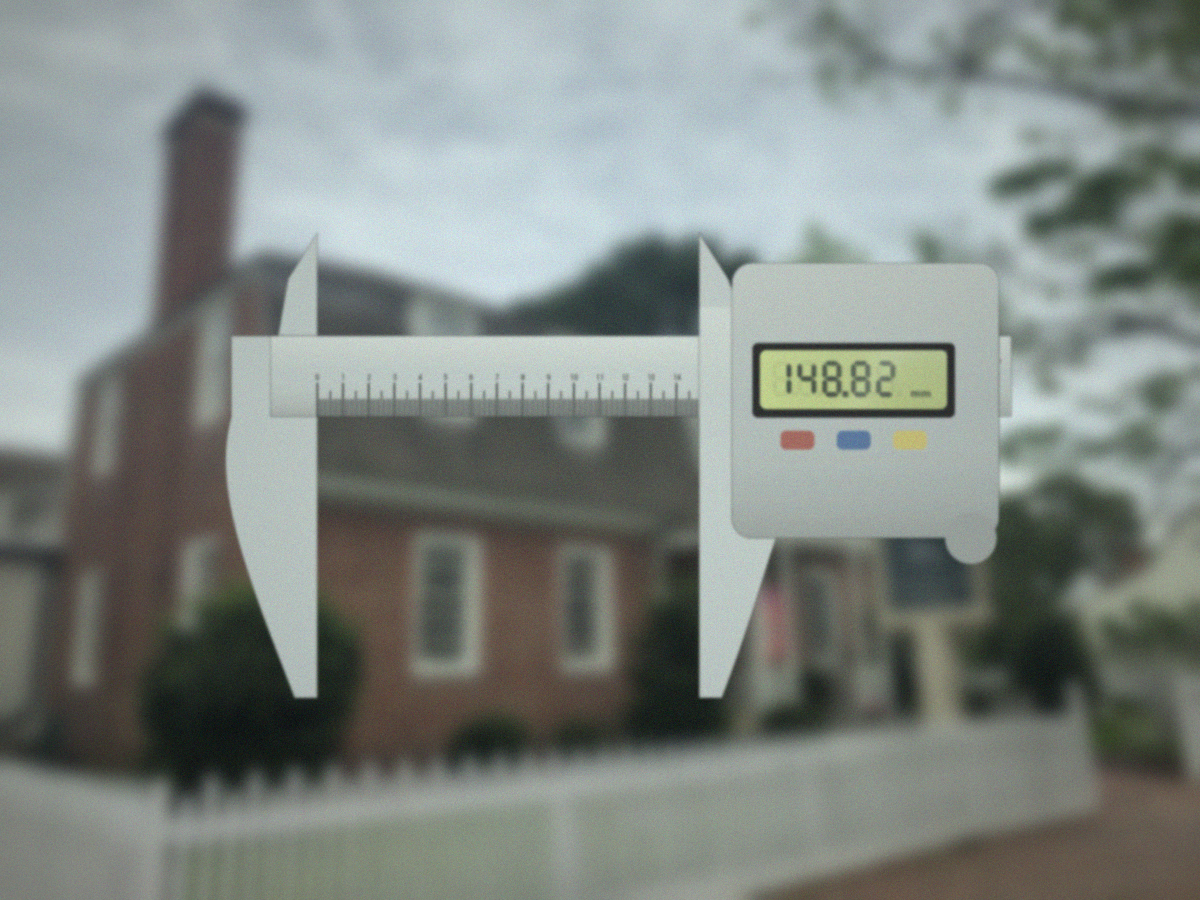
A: 148.82 mm
